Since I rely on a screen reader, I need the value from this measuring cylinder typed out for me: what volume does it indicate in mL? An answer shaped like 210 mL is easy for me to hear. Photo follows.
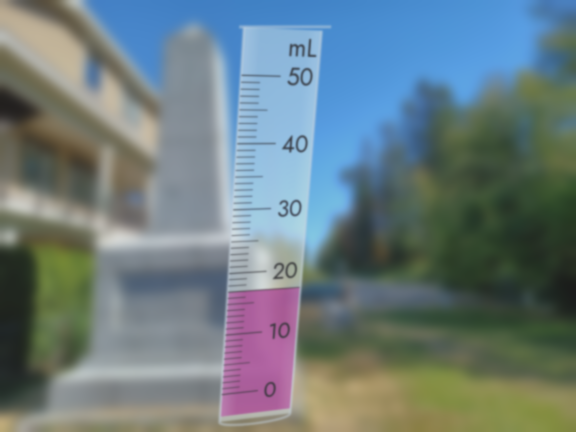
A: 17 mL
